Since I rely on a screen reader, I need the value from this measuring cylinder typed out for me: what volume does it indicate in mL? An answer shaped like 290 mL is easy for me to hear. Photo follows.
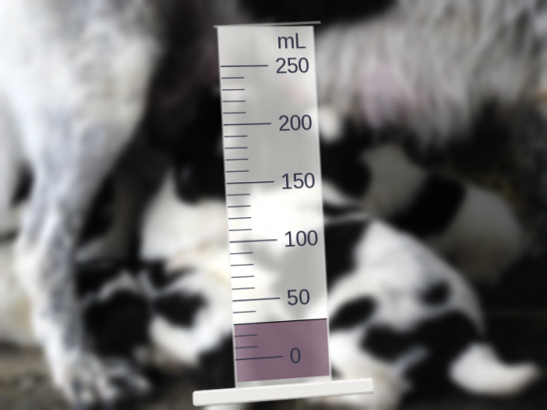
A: 30 mL
